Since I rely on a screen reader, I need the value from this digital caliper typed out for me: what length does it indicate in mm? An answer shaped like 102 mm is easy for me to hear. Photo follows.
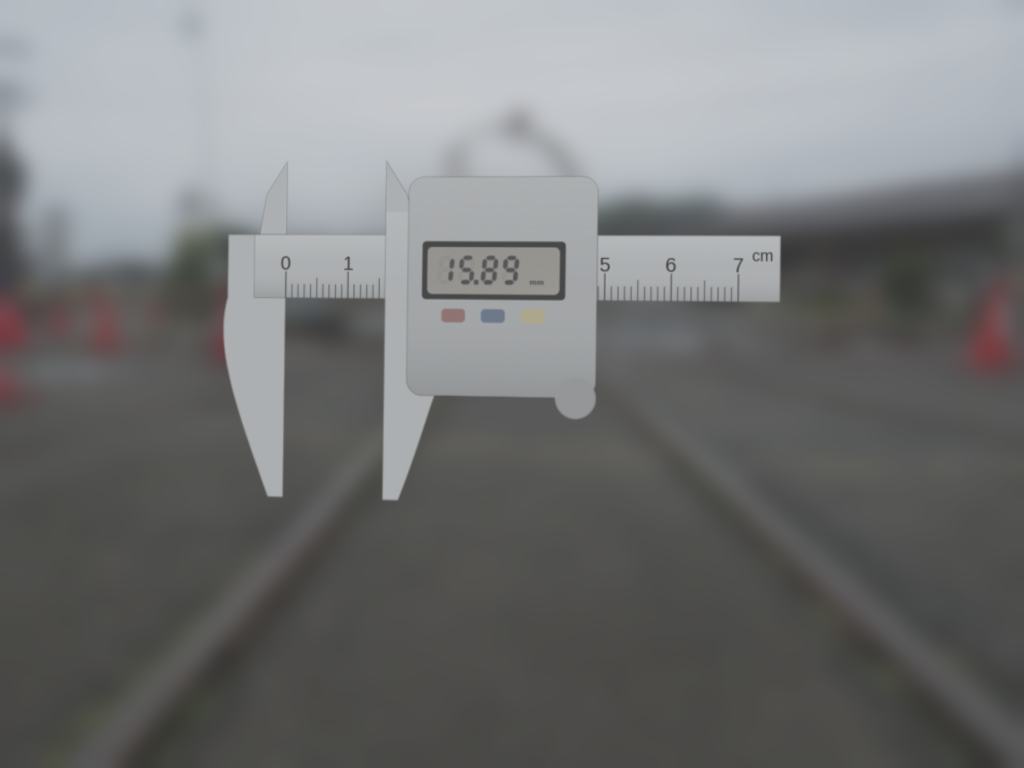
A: 15.89 mm
